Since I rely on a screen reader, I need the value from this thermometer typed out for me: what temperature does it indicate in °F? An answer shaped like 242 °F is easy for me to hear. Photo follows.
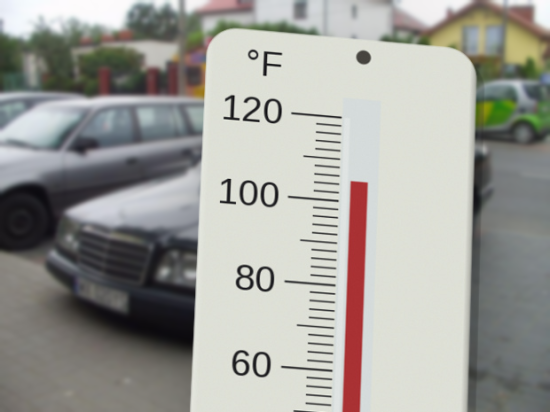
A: 105 °F
